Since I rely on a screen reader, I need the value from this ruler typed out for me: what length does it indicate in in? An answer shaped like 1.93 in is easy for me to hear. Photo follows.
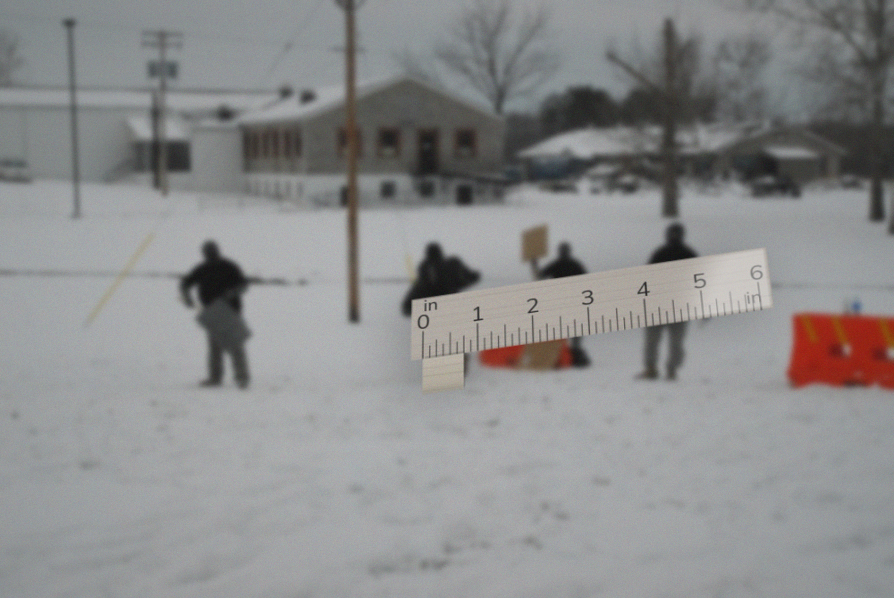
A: 0.75 in
